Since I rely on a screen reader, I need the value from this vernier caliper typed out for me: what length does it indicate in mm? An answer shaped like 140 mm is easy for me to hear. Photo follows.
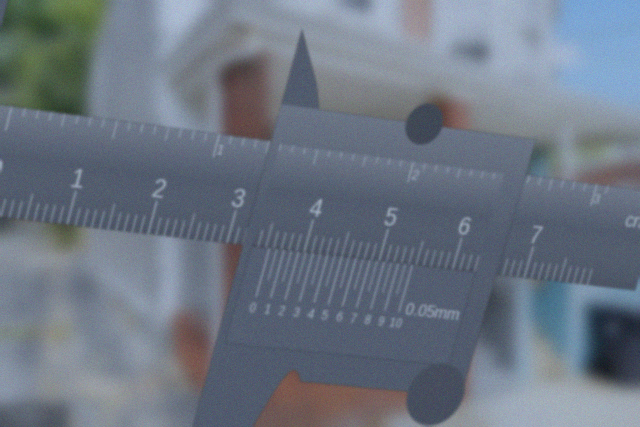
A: 35.5 mm
